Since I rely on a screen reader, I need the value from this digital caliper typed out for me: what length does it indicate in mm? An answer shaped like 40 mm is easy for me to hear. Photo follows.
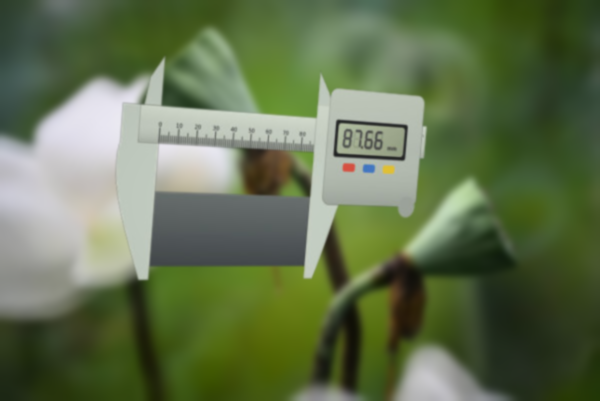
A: 87.66 mm
